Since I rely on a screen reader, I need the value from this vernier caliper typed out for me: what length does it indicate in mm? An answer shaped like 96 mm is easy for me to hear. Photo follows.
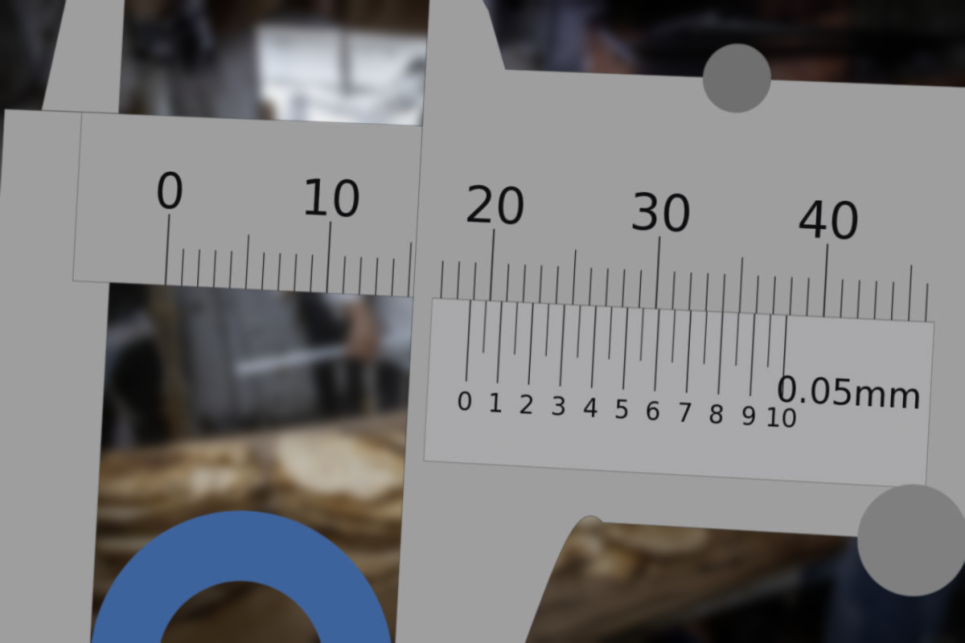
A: 18.8 mm
